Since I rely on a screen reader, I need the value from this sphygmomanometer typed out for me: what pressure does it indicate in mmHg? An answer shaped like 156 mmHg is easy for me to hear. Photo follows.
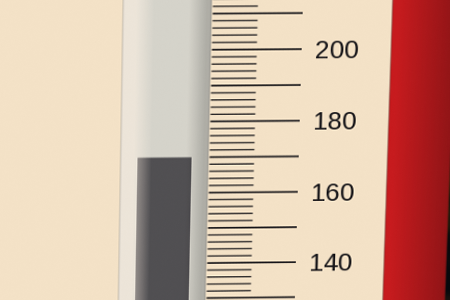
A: 170 mmHg
